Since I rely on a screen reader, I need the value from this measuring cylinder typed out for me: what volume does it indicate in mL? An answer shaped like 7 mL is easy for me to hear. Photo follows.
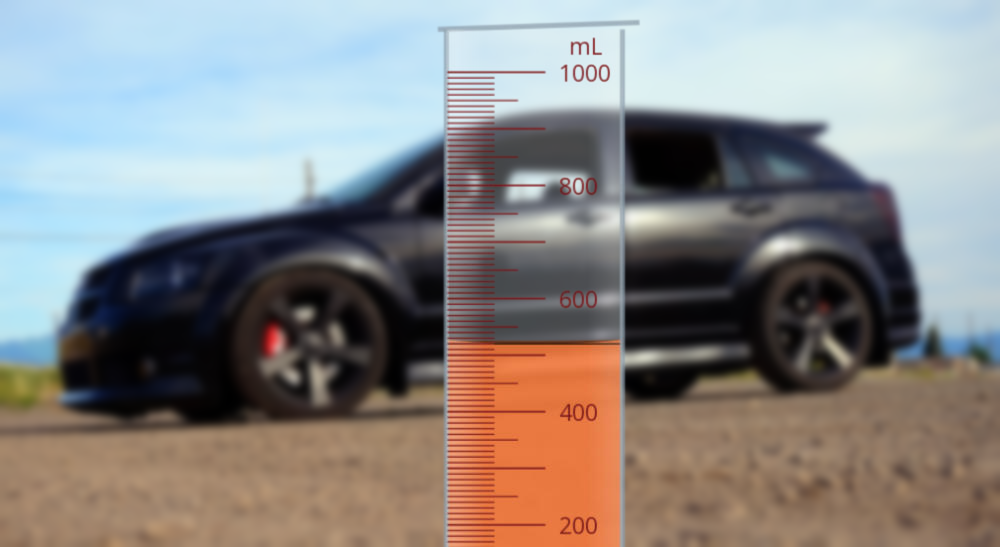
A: 520 mL
